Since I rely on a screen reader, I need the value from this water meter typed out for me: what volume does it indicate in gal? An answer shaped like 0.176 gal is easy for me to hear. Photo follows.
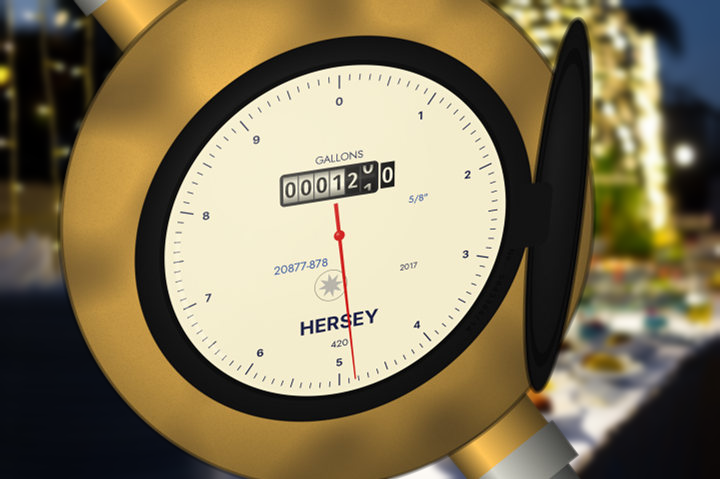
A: 1204.8 gal
